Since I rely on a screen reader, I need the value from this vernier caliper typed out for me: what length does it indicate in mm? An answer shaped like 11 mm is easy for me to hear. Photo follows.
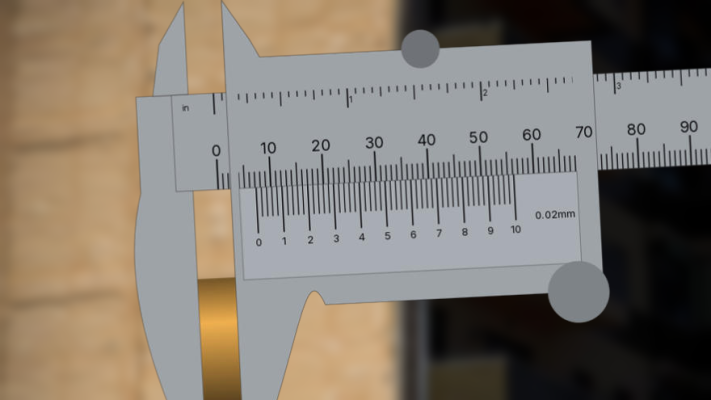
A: 7.2 mm
